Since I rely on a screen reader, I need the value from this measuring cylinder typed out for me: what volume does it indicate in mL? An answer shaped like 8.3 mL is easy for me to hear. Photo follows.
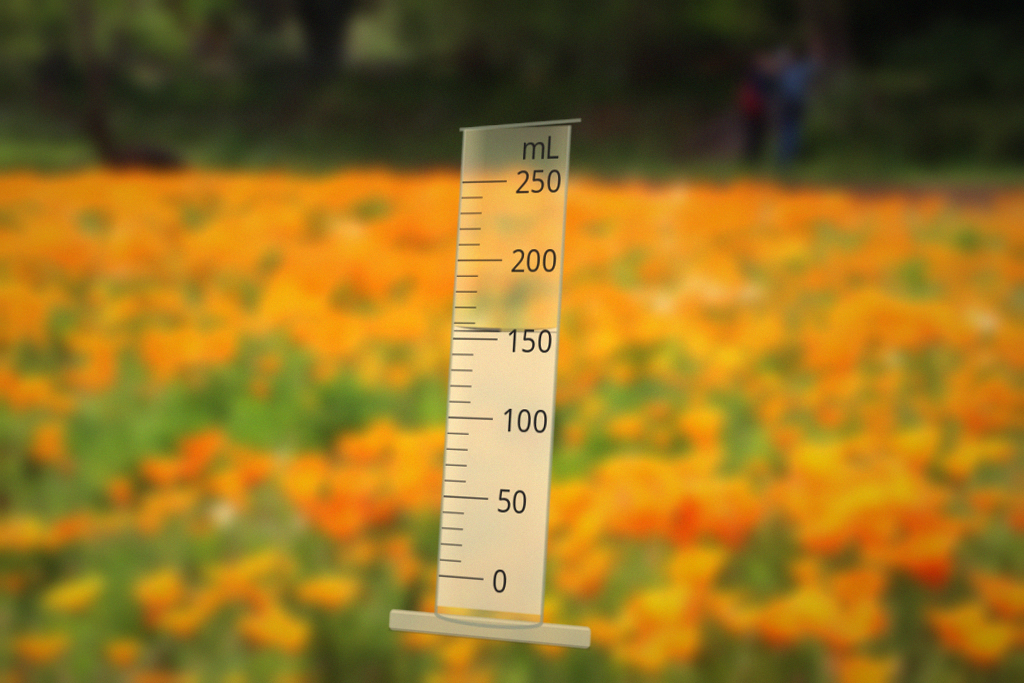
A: 155 mL
